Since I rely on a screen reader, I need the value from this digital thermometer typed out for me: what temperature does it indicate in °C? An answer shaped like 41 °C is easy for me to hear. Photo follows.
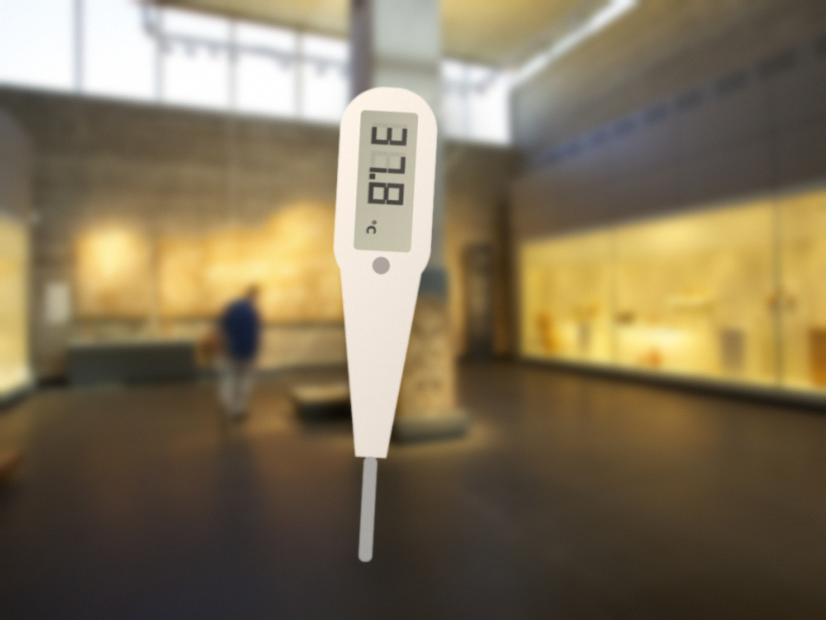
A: 37.8 °C
